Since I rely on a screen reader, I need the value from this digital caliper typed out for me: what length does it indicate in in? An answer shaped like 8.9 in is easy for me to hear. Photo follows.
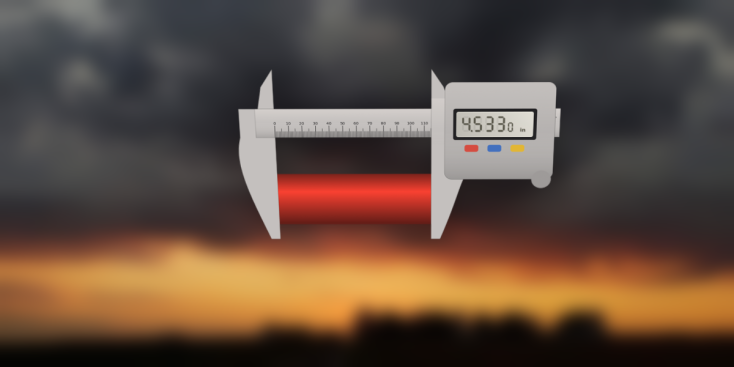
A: 4.5330 in
